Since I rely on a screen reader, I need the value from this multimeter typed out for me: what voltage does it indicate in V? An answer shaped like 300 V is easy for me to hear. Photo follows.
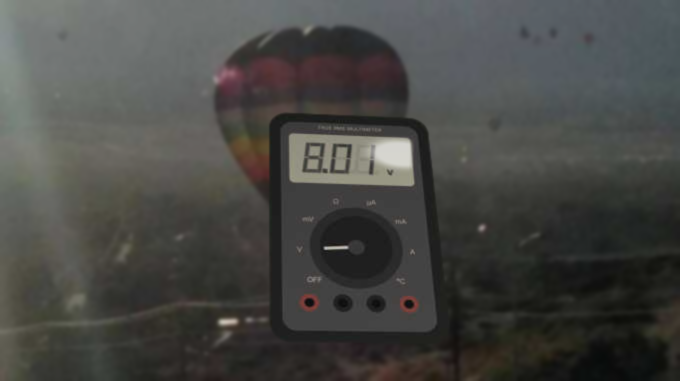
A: 8.01 V
